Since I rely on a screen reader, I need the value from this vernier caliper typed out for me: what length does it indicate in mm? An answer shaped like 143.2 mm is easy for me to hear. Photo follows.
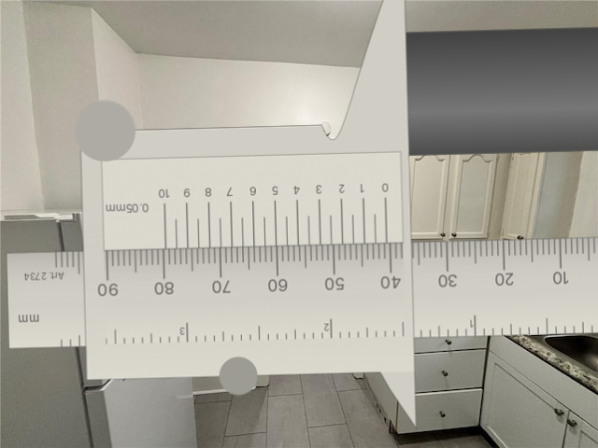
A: 40.6 mm
